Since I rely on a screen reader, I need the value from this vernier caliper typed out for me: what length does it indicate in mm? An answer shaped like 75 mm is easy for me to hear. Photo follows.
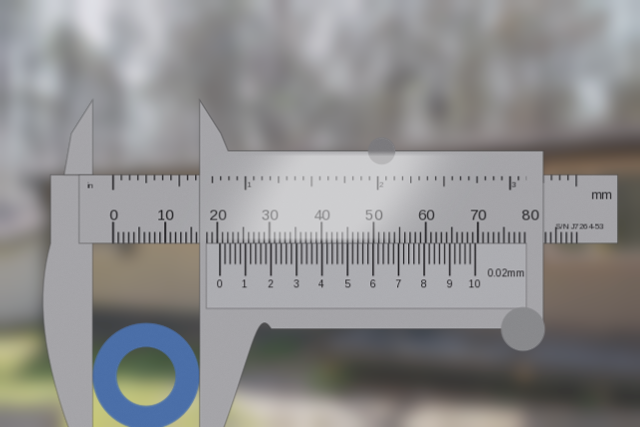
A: 20.5 mm
